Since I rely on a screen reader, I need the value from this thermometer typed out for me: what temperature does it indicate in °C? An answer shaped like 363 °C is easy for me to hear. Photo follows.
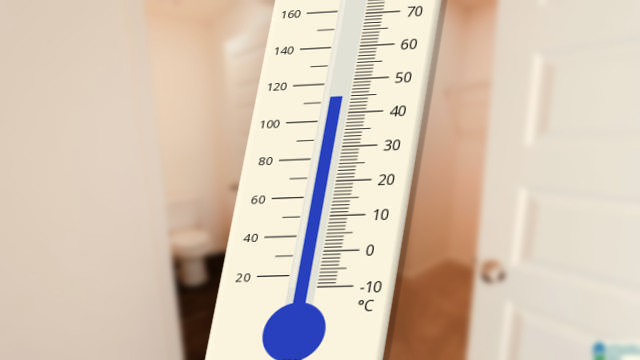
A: 45 °C
